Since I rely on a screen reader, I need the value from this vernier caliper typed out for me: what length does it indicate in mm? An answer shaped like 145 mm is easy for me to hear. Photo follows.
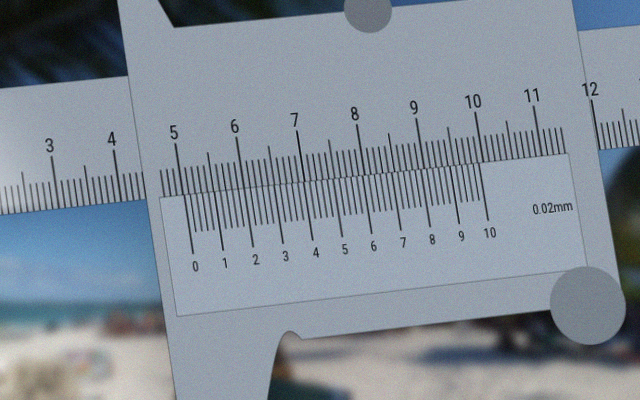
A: 50.2 mm
